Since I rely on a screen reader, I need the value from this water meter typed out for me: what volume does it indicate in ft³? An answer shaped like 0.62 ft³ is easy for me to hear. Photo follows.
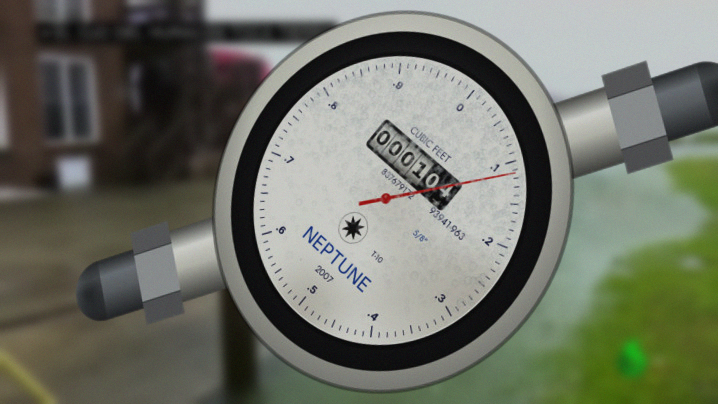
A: 104.11 ft³
